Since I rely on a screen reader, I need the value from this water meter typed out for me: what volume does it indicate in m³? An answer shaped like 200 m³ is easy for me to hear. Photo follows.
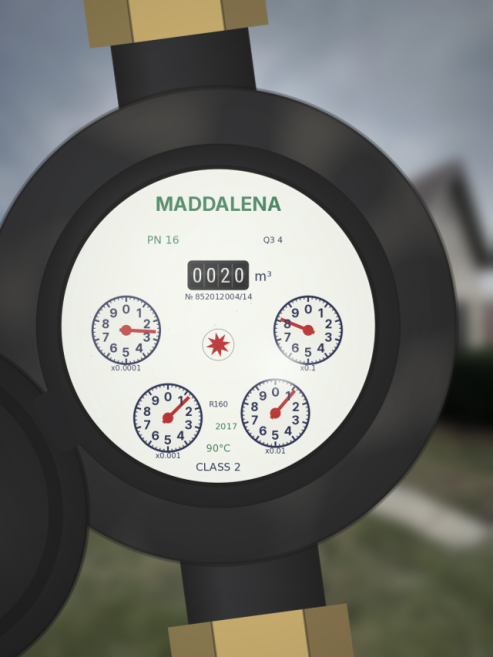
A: 20.8112 m³
